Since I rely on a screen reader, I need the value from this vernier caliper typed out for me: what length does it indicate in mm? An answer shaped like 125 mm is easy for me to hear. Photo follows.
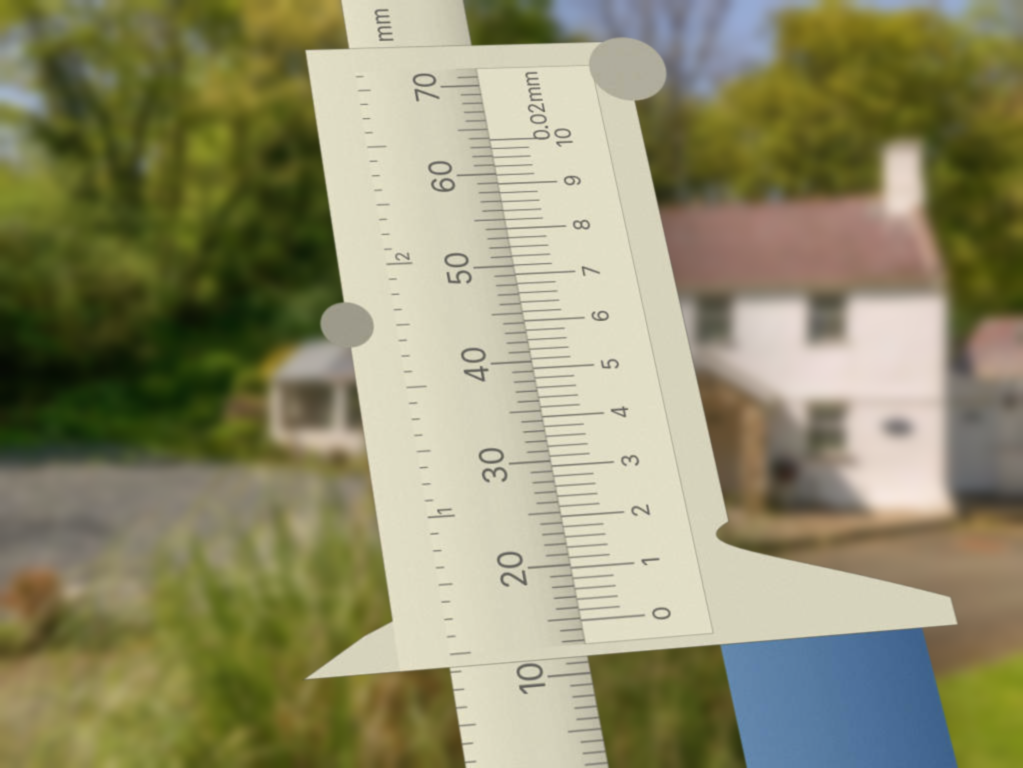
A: 14.8 mm
